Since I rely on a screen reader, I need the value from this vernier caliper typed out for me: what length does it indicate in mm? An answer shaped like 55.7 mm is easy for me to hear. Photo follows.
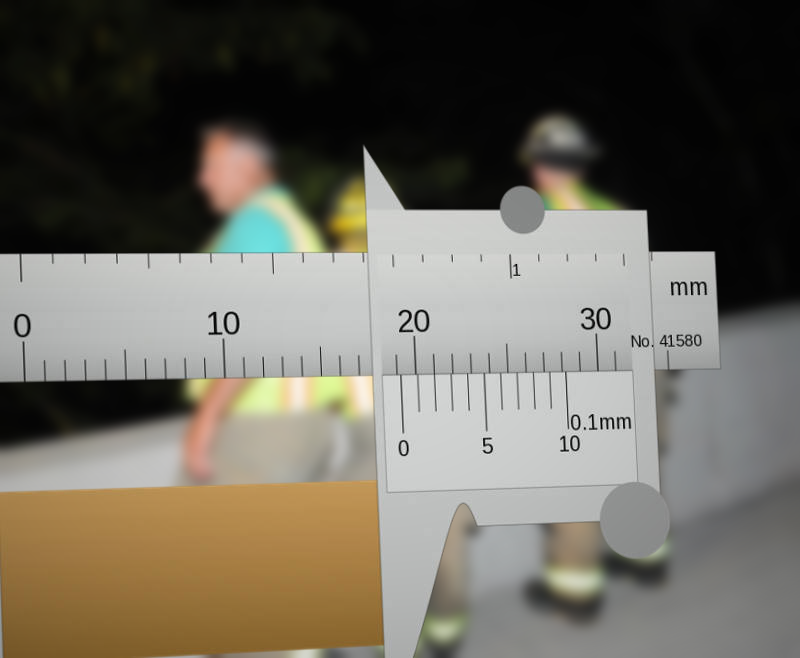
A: 19.2 mm
